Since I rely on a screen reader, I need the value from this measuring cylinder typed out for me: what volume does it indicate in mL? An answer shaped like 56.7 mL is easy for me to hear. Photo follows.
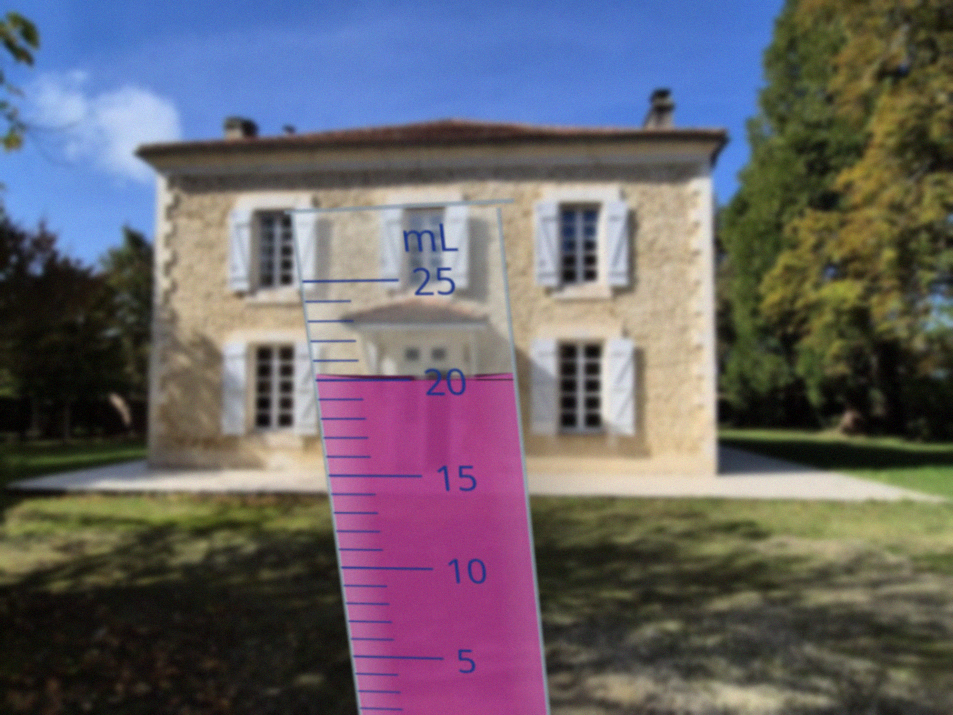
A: 20 mL
